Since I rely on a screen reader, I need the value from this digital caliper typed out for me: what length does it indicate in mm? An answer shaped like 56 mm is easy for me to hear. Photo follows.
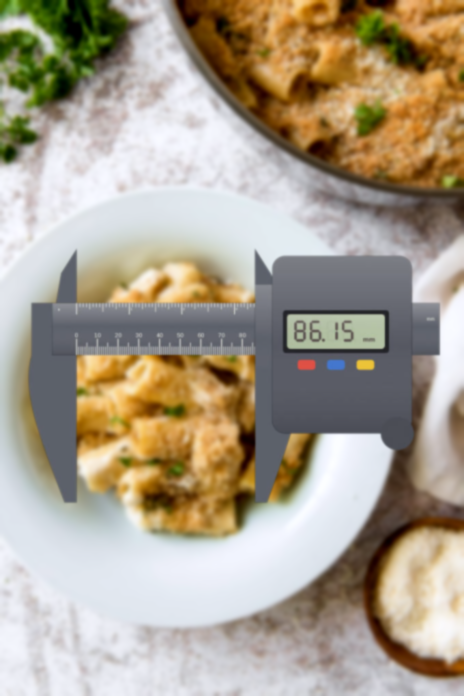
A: 86.15 mm
